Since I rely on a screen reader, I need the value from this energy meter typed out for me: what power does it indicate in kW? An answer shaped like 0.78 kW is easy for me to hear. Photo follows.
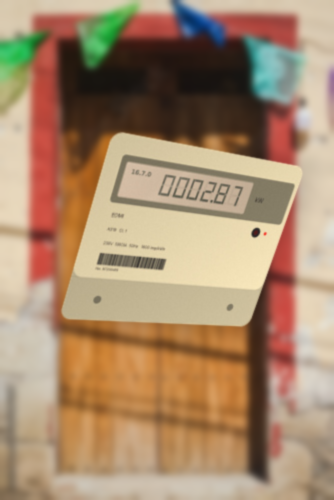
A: 2.87 kW
